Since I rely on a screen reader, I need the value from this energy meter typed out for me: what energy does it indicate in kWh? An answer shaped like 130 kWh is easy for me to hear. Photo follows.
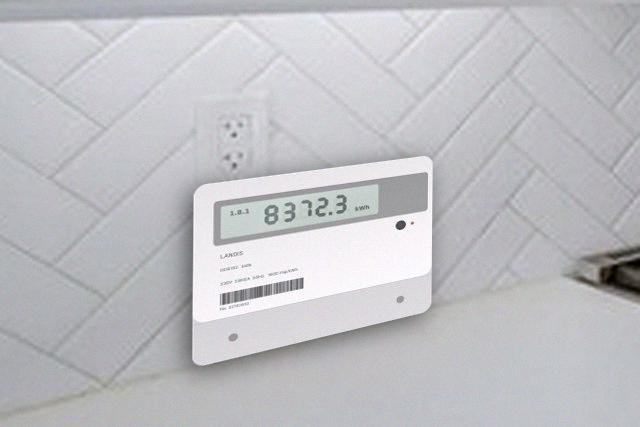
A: 8372.3 kWh
